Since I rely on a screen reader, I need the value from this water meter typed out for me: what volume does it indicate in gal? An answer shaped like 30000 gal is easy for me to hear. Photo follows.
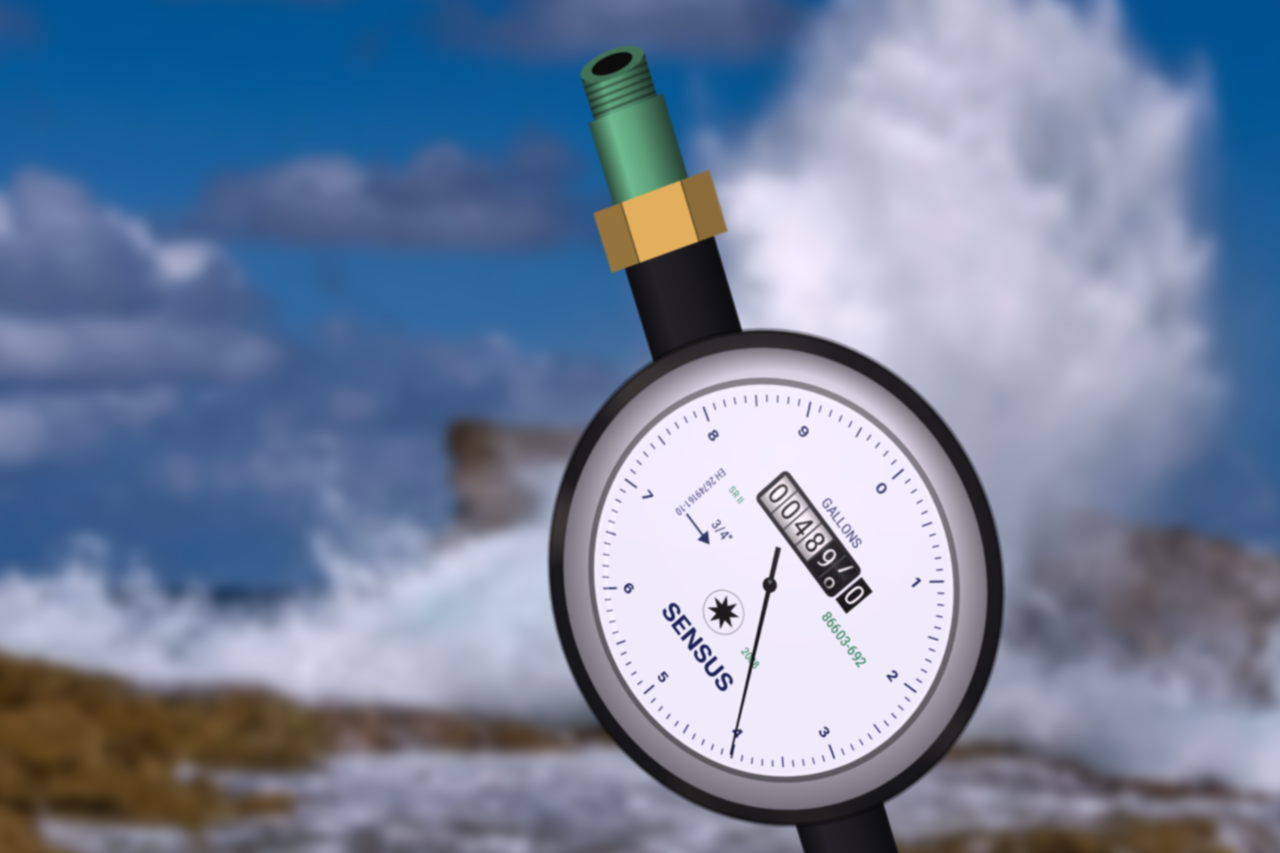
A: 48974.0 gal
